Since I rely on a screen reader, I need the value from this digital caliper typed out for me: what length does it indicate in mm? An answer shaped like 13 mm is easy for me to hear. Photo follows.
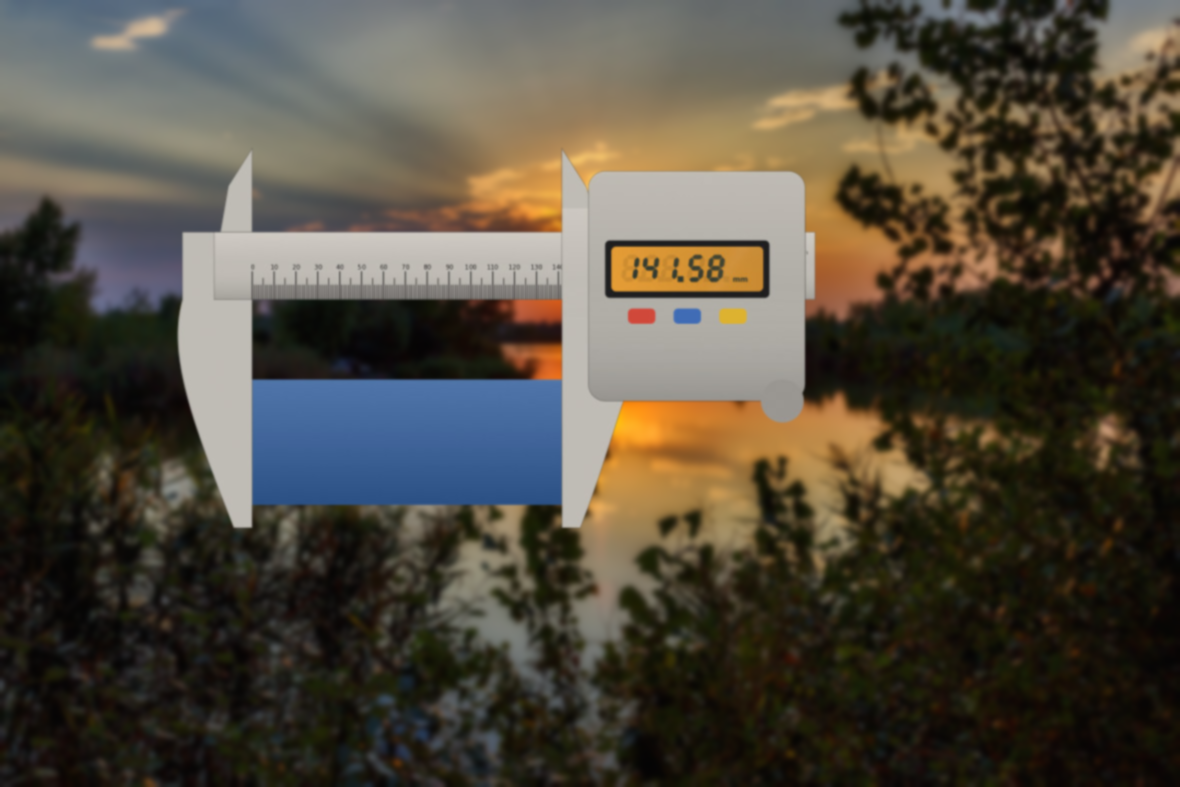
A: 141.58 mm
